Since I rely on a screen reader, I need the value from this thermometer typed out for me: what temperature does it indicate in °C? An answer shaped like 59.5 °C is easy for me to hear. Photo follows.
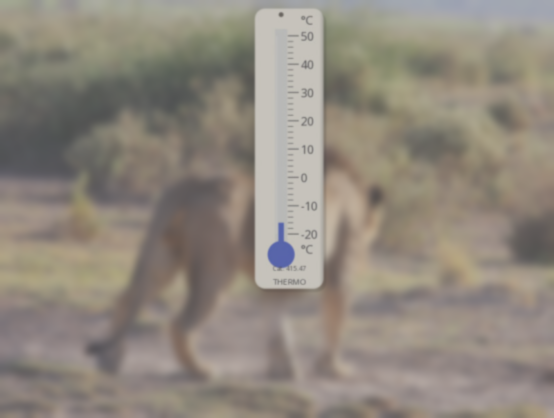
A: -16 °C
